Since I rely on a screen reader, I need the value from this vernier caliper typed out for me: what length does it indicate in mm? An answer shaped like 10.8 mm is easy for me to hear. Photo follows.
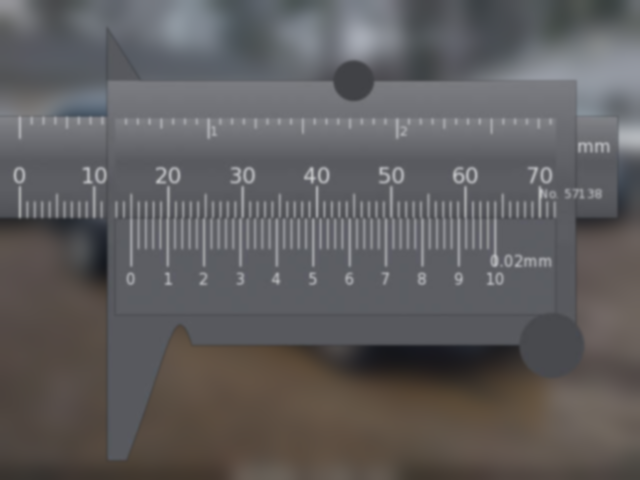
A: 15.0 mm
